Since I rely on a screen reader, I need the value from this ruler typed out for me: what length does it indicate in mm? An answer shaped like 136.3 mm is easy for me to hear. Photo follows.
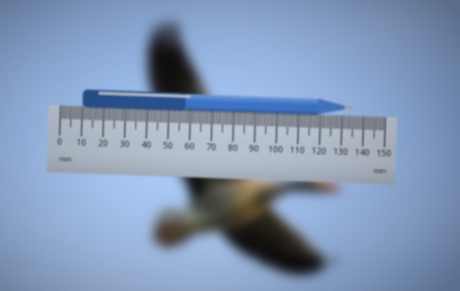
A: 125 mm
